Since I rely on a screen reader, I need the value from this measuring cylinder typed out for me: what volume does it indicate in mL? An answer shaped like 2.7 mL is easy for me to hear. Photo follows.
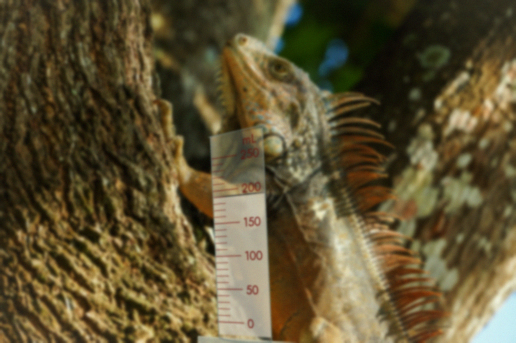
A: 190 mL
